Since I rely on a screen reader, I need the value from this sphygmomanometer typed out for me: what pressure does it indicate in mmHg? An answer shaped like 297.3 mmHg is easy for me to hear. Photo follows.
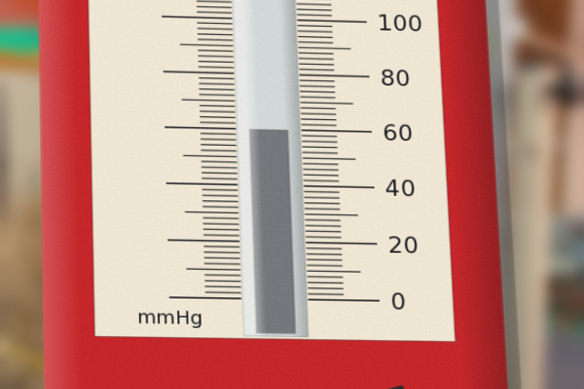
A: 60 mmHg
